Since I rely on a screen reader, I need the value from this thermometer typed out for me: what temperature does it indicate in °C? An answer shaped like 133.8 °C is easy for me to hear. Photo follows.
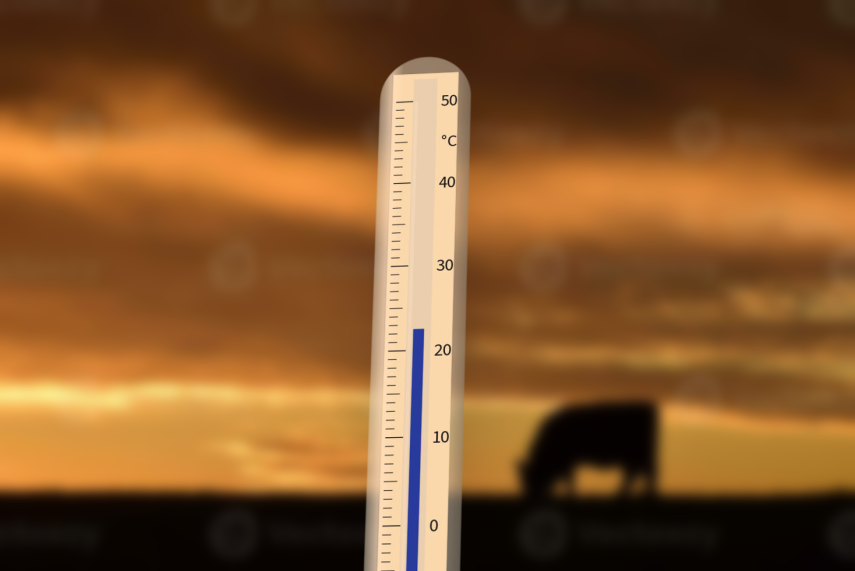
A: 22.5 °C
